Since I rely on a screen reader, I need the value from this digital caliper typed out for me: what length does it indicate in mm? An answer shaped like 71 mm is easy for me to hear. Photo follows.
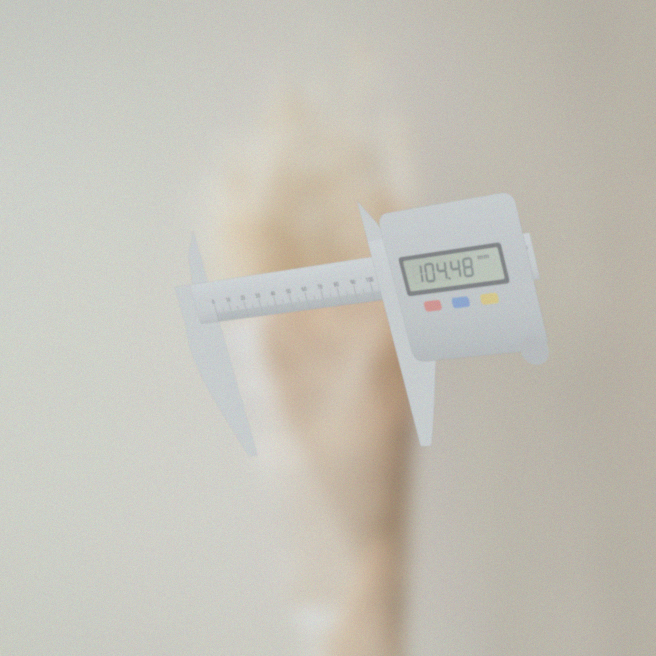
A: 104.48 mm
